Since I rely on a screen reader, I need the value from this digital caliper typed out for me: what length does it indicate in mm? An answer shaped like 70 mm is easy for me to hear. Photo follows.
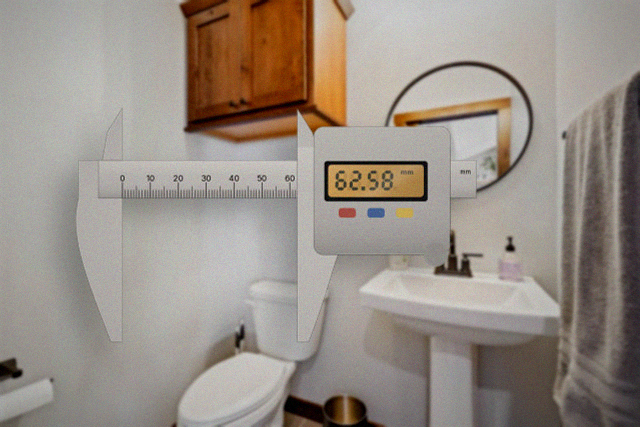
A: 62.58 mm
